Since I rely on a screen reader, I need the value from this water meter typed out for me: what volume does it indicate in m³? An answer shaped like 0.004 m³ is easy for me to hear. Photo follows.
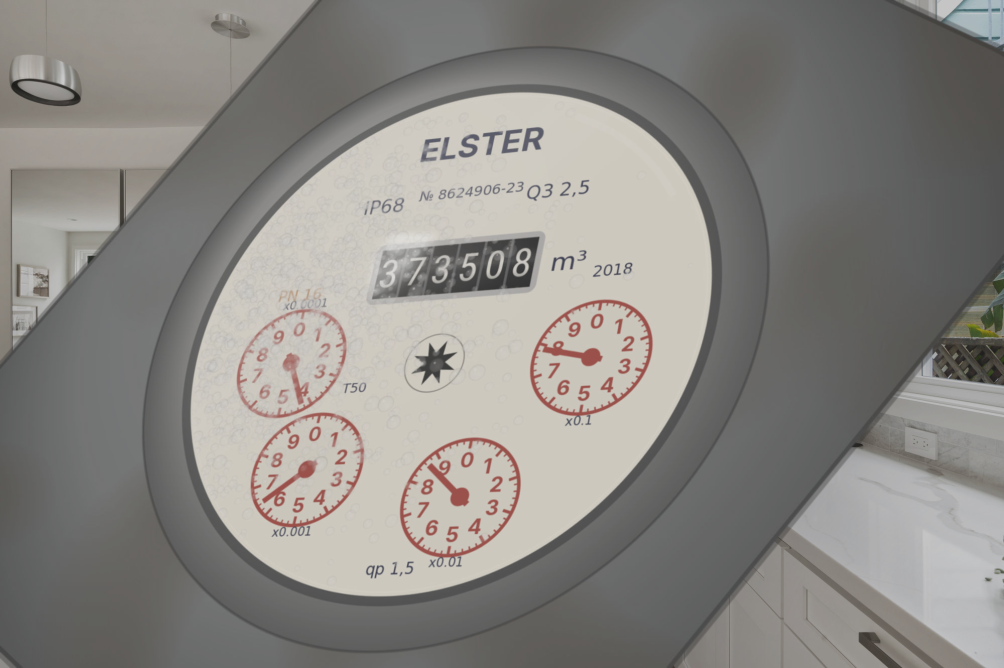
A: 373508.7864 m³
